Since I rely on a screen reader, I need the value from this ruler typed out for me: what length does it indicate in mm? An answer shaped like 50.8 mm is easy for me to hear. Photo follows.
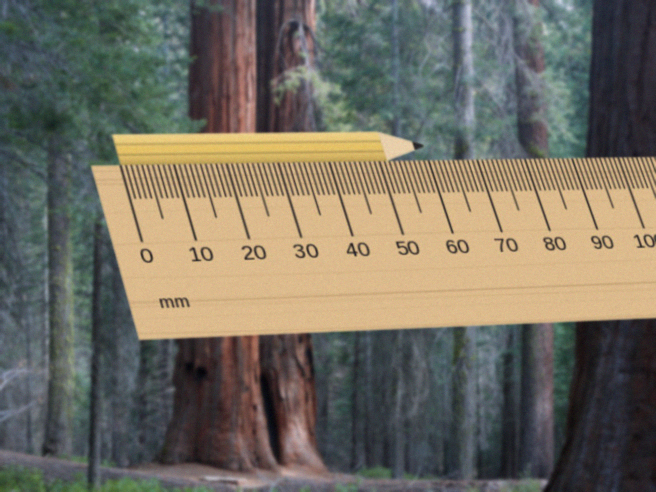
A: 60 mm
